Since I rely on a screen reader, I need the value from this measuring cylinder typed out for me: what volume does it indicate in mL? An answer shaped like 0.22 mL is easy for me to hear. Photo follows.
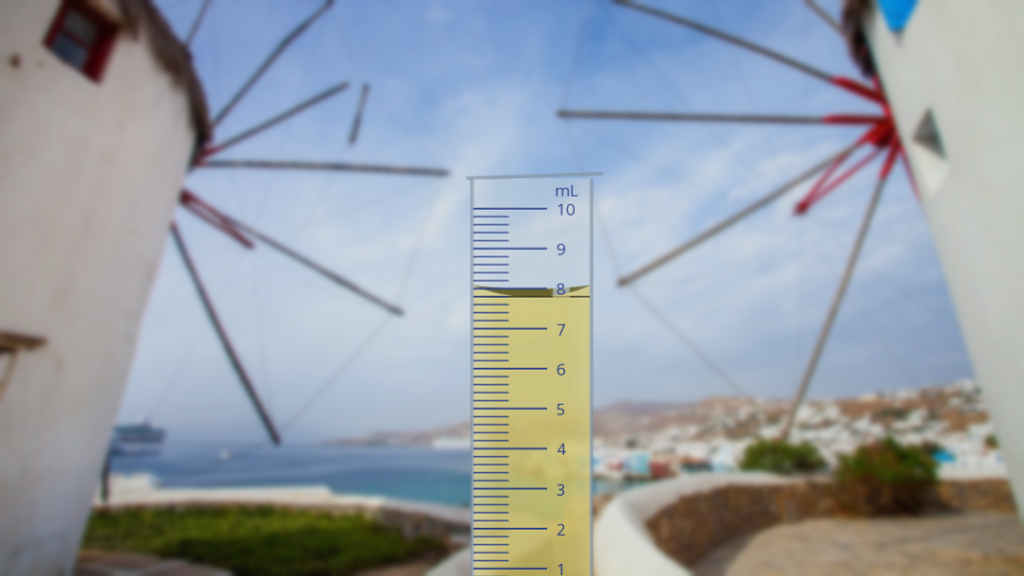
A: 7.8 mL
